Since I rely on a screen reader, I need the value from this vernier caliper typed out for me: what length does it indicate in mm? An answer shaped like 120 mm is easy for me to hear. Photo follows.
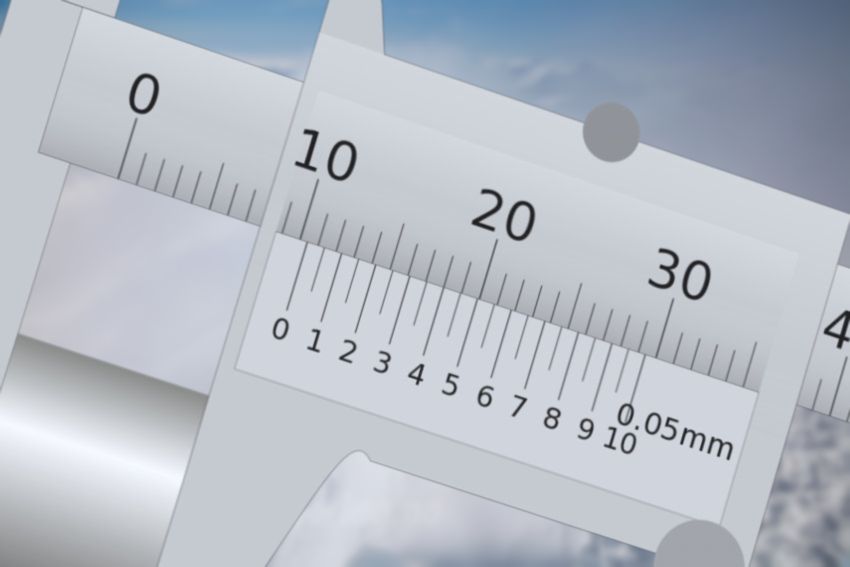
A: 10.4 mm
